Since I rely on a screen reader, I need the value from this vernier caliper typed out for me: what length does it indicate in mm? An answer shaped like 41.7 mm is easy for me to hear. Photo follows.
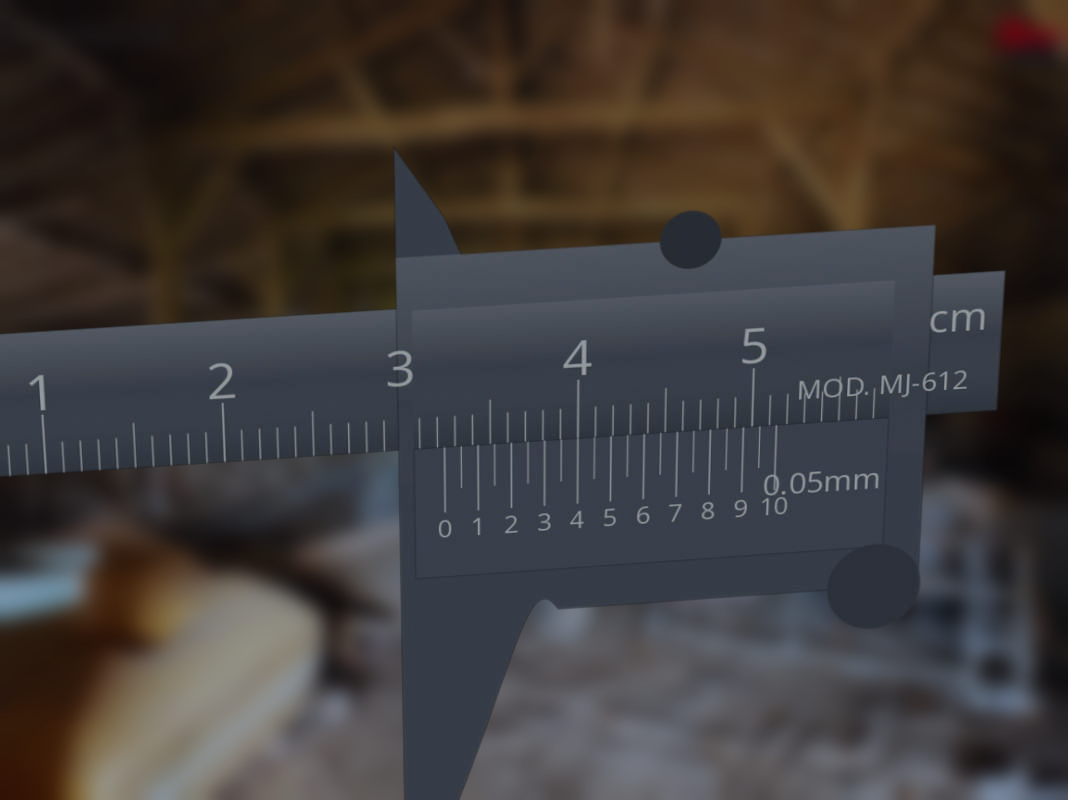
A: 32.4 mm
